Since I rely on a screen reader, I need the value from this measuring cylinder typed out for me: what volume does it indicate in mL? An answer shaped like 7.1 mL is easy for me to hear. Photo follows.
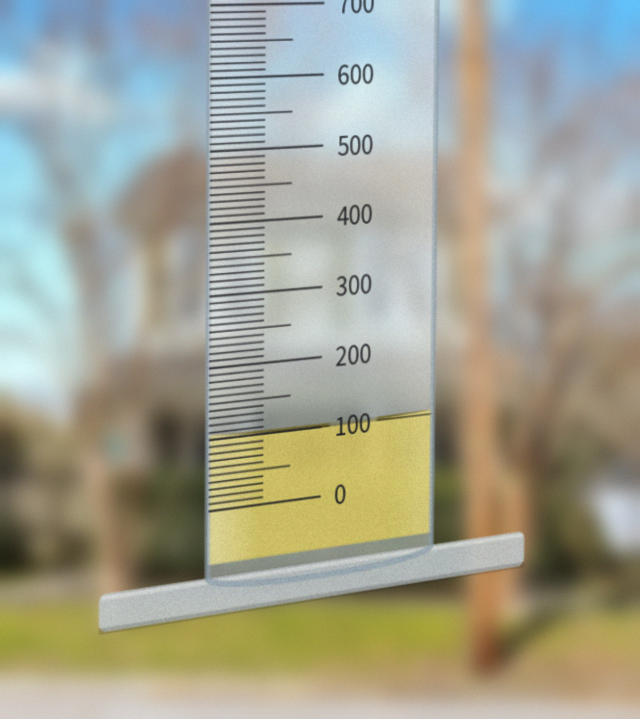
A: 100 mL
